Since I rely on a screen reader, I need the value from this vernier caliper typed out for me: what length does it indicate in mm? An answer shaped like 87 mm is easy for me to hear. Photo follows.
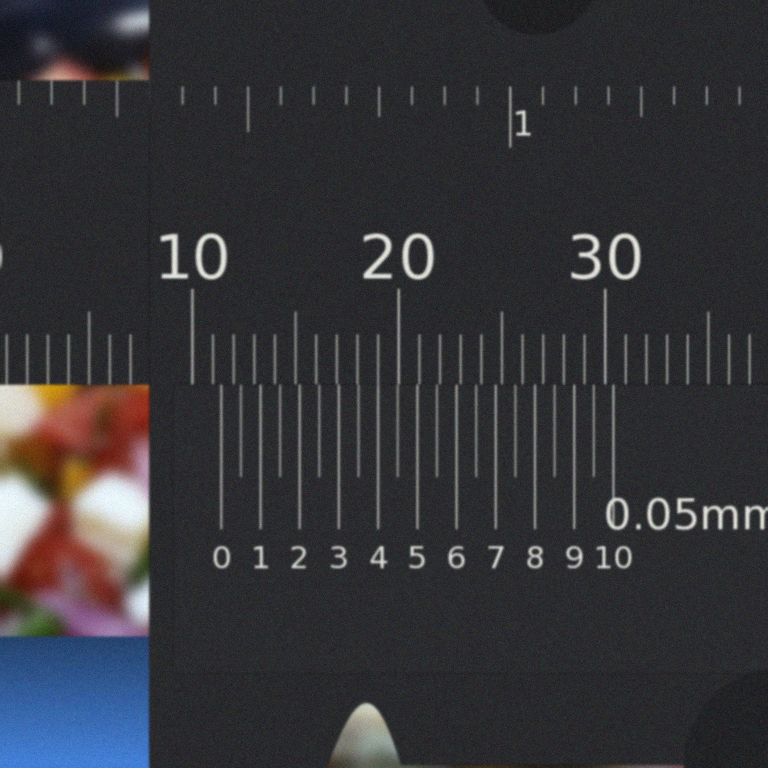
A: 11.4 mm
